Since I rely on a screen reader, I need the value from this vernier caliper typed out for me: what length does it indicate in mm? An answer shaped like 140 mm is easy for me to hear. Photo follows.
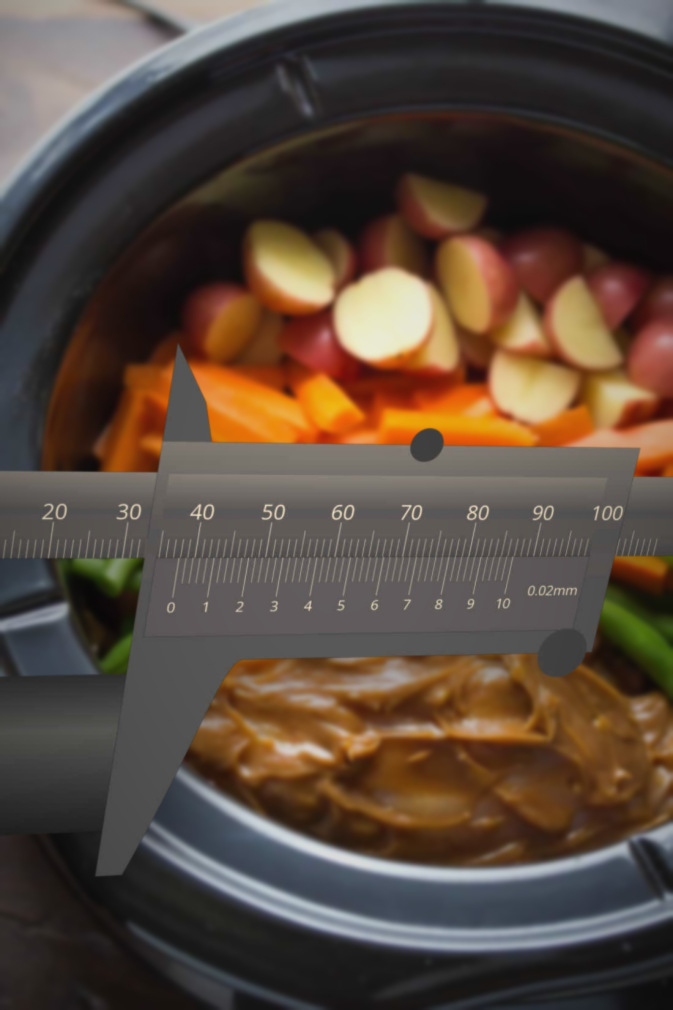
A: 37.8 mm
